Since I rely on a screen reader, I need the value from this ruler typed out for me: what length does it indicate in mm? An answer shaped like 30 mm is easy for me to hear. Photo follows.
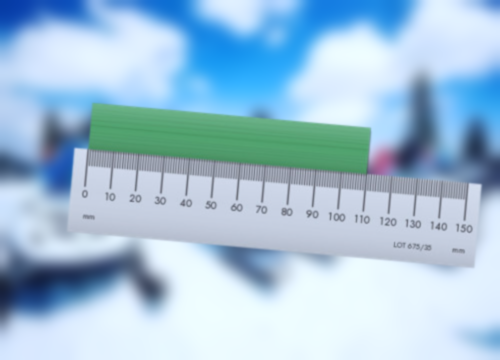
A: 110 mm
